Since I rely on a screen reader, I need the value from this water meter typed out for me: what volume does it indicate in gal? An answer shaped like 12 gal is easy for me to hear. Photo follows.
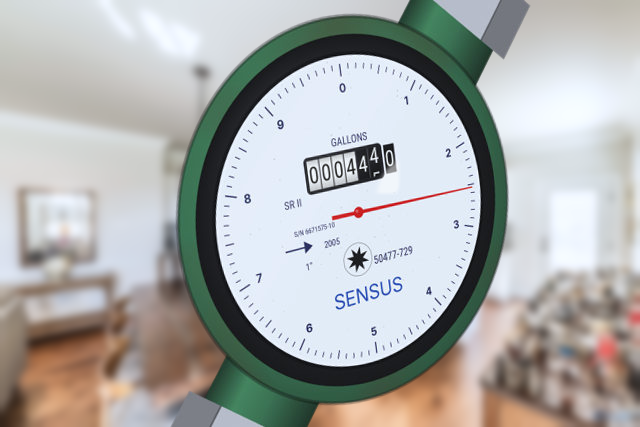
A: 4442.5 gal
